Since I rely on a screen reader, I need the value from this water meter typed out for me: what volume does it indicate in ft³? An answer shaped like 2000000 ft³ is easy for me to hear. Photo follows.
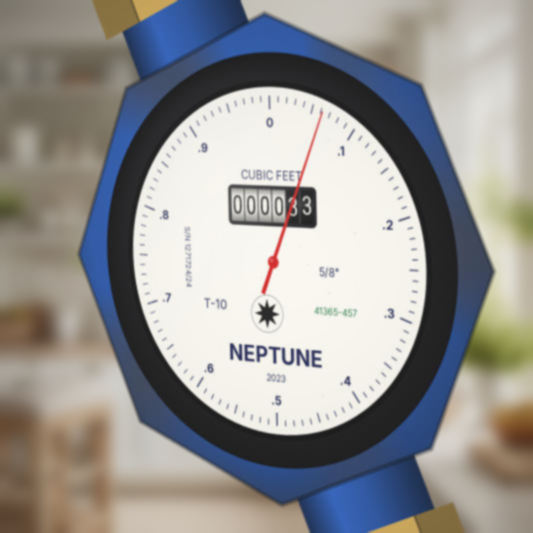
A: 33.06 ft³
